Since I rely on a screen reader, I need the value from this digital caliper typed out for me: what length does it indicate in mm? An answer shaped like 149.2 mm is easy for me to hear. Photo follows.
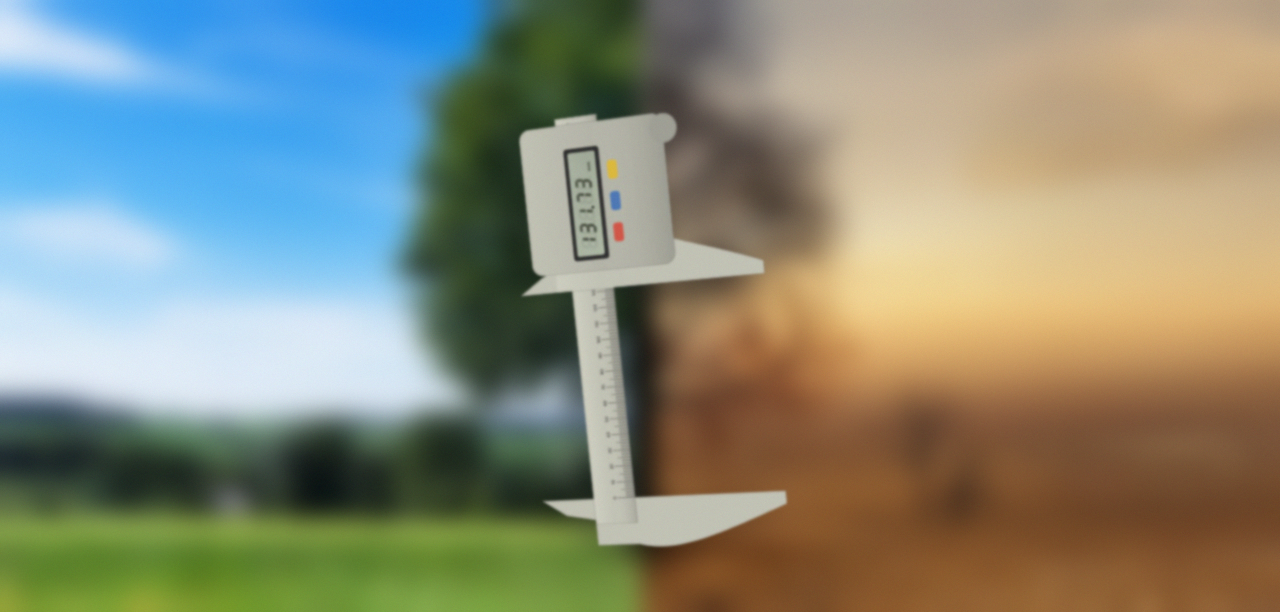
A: 131.73 mm
